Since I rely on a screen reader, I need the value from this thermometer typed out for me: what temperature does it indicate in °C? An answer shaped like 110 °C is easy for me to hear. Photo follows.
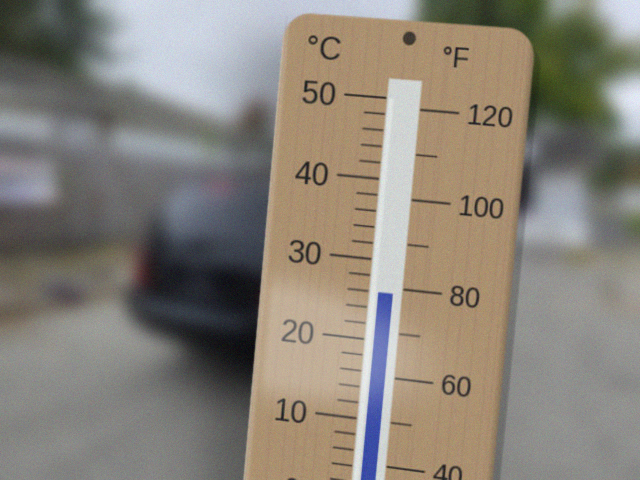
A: 26 °C
